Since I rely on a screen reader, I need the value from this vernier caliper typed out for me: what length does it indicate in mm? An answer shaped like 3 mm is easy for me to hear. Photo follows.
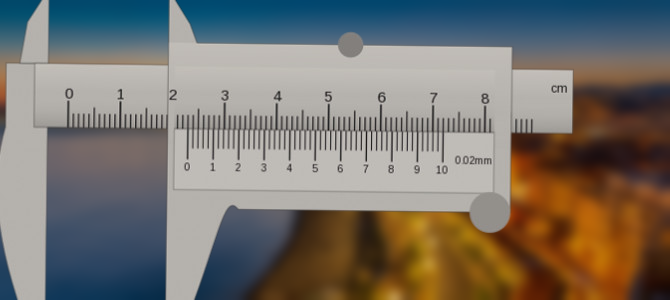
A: 23.0 mm
